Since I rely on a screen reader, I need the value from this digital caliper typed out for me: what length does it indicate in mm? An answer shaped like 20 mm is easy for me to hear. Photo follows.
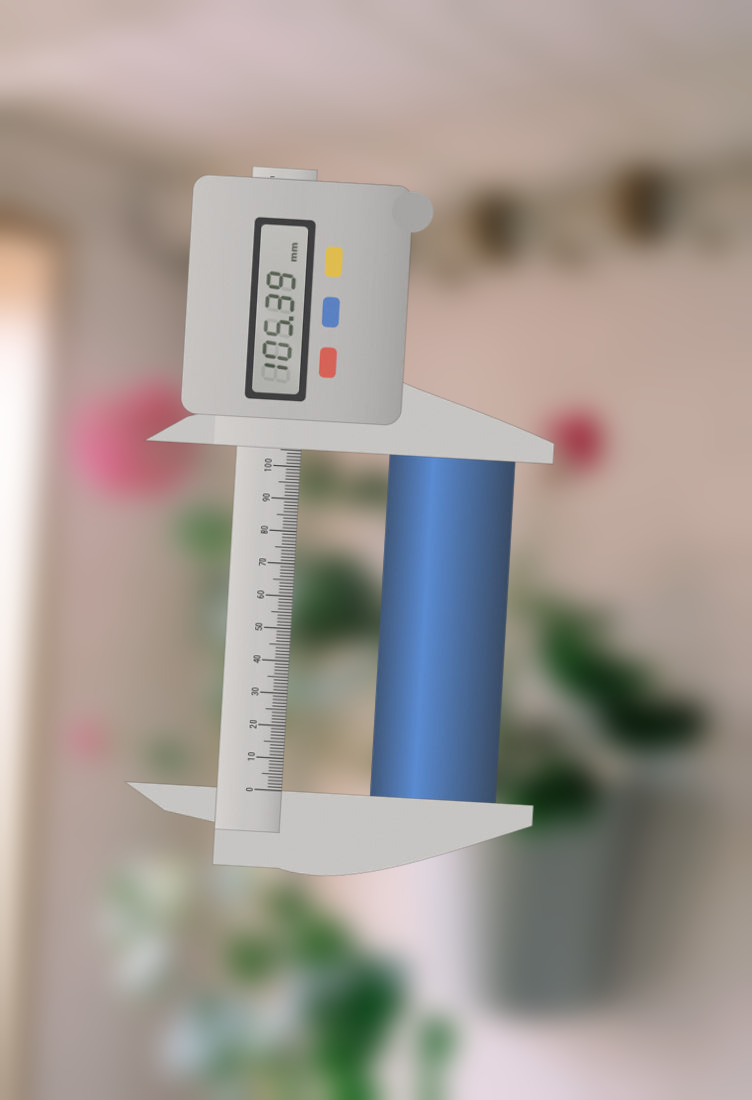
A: 105.39 mm
